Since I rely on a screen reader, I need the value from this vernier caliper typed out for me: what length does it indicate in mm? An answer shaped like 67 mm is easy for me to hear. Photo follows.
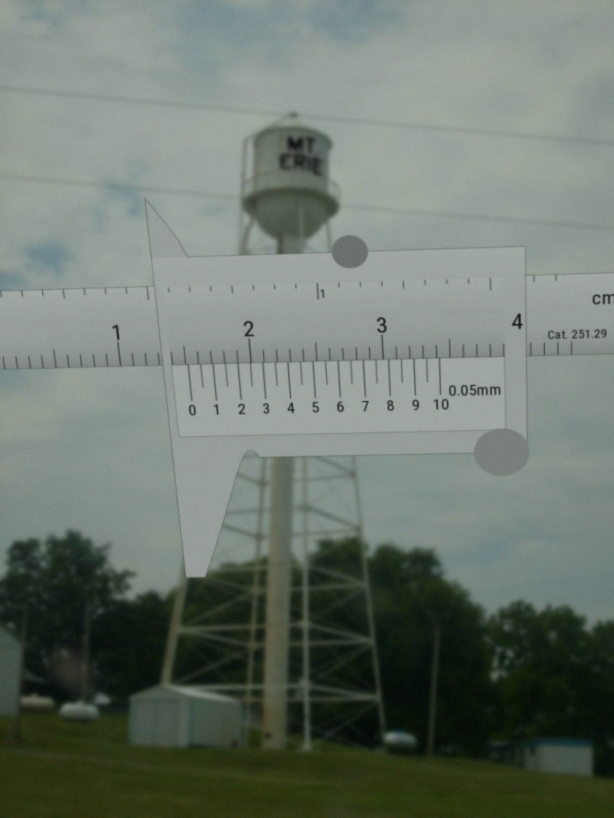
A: 15.2 mm
